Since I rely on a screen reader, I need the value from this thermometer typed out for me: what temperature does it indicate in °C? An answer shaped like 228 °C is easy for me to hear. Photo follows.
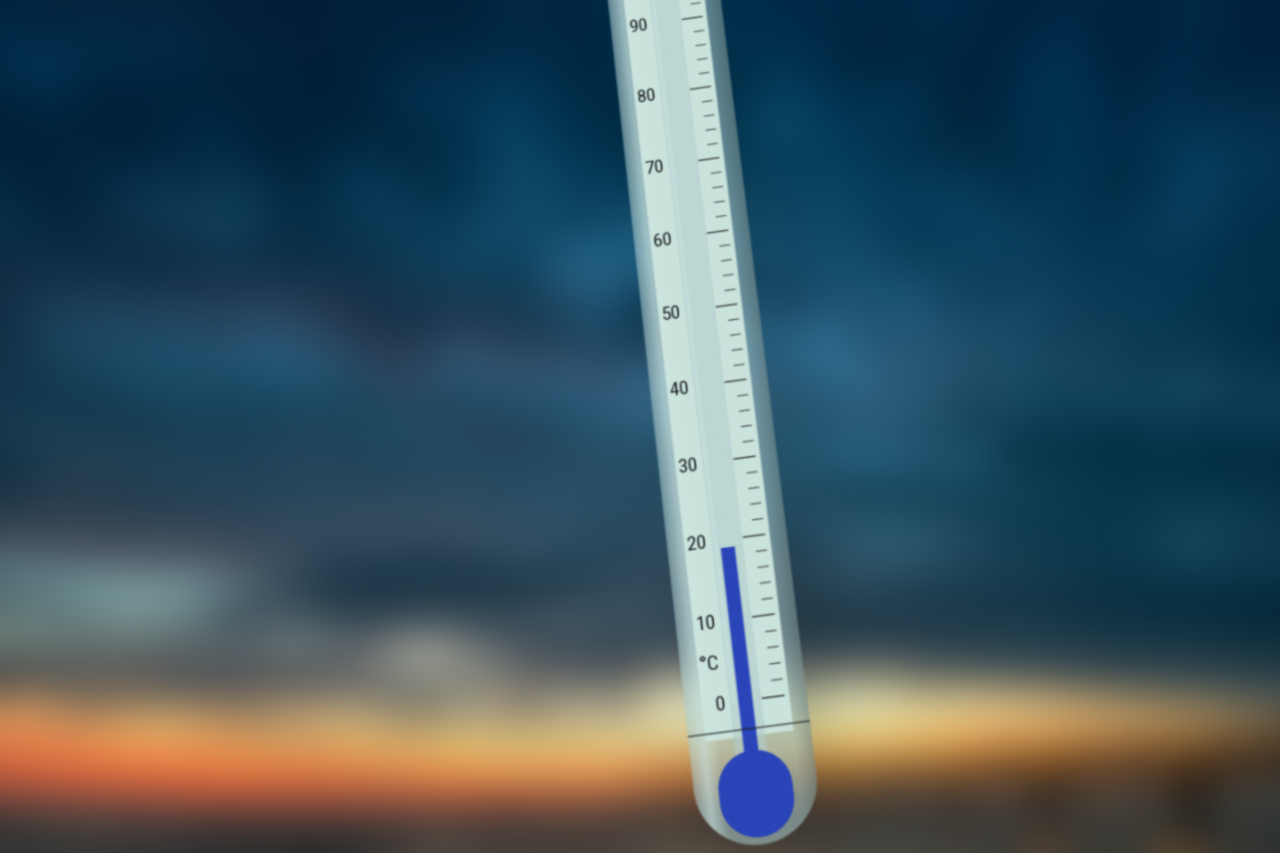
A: 19 °C
